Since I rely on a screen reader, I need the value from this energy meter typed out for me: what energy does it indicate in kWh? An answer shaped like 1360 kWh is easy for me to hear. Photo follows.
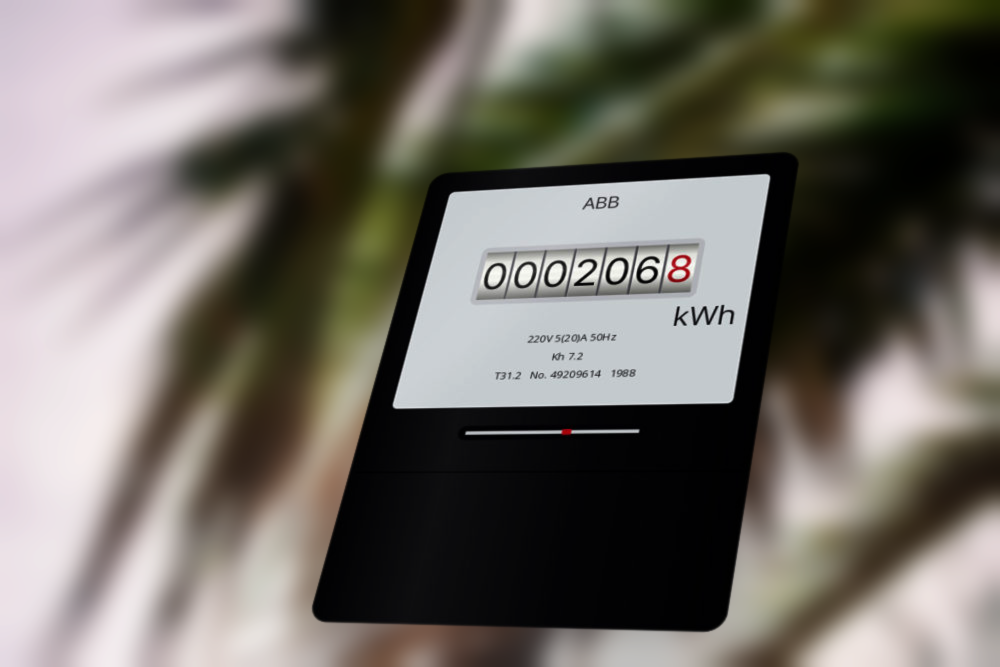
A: 206.8 kWh
